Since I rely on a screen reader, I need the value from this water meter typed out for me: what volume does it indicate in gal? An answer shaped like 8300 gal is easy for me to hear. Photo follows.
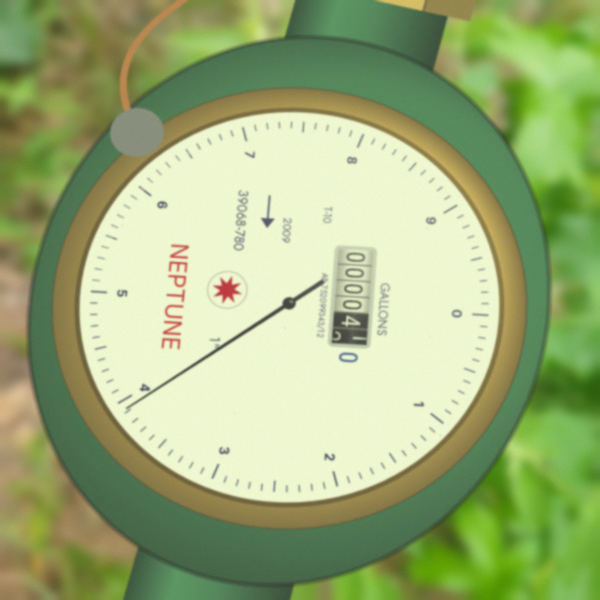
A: 413.9 gal
